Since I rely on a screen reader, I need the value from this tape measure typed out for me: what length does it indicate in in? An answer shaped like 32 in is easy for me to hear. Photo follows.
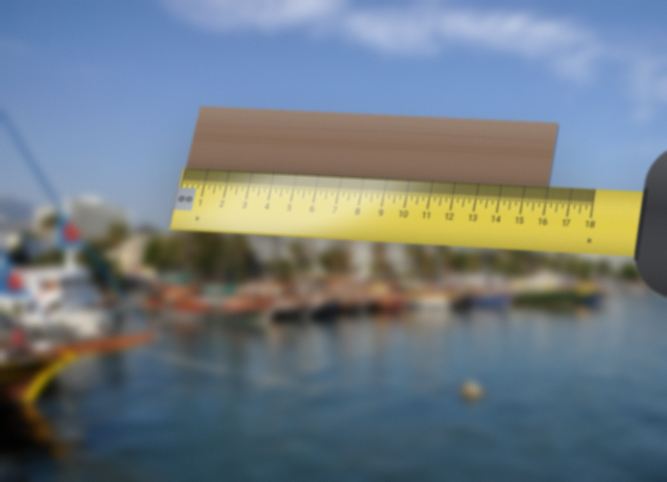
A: 16 in
